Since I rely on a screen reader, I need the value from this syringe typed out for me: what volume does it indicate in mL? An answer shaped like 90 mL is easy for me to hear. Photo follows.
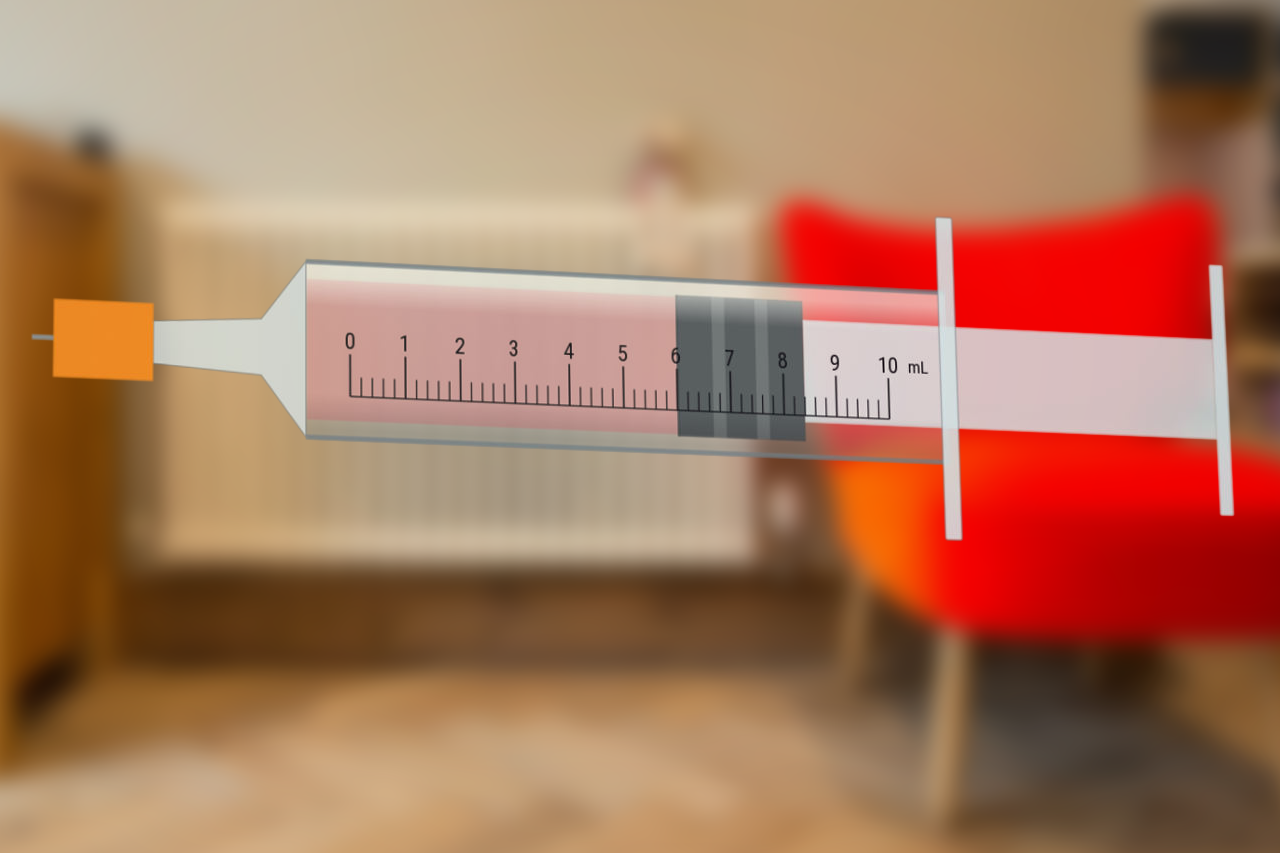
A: 6 mL
